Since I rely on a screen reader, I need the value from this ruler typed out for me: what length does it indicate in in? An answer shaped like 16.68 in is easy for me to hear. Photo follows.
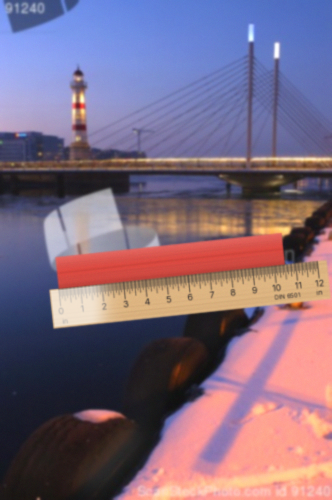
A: 10.5 in
